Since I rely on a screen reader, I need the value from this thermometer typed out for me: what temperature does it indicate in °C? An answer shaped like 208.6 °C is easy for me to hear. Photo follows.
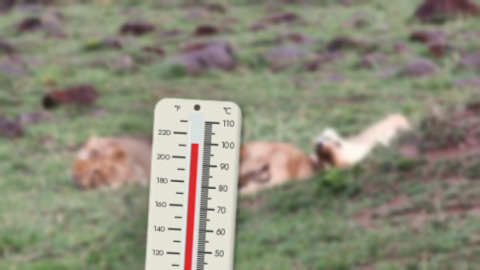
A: 100 °C
